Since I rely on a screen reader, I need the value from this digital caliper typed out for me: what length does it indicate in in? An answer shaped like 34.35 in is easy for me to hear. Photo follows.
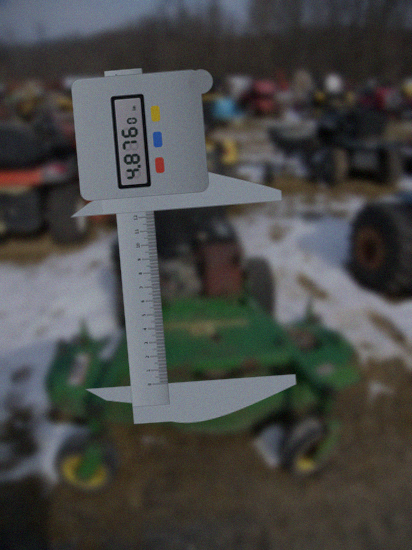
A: 4.8760 in
